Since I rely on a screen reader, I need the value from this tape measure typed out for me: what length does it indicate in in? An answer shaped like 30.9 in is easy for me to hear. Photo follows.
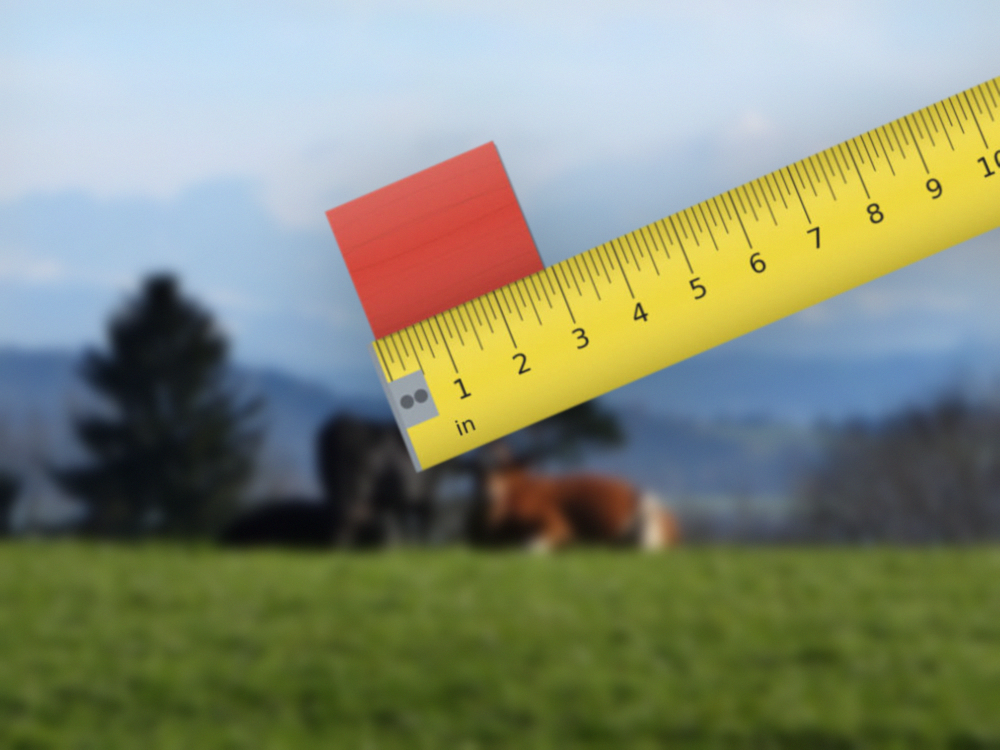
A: 2.875 in
